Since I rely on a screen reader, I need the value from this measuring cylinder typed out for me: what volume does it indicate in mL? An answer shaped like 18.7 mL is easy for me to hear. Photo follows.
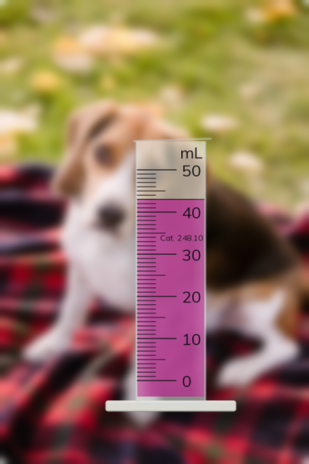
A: 43 mL
